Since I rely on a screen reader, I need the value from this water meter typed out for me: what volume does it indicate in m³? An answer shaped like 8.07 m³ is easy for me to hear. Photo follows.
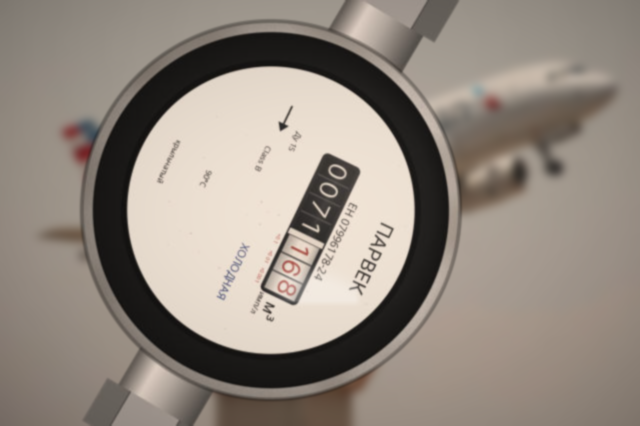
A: 71.168 m³
